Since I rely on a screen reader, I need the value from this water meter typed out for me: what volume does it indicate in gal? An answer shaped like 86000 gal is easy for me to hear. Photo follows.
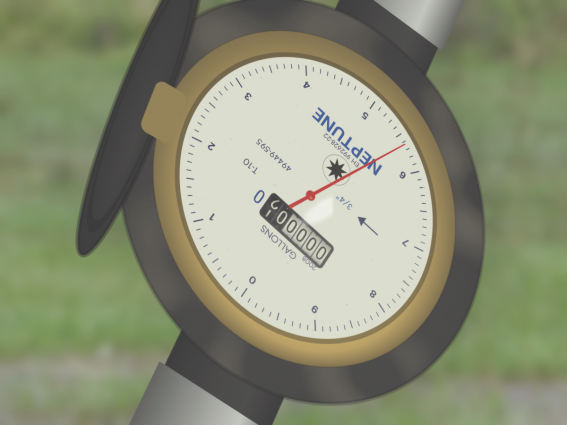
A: 15.6 gal
